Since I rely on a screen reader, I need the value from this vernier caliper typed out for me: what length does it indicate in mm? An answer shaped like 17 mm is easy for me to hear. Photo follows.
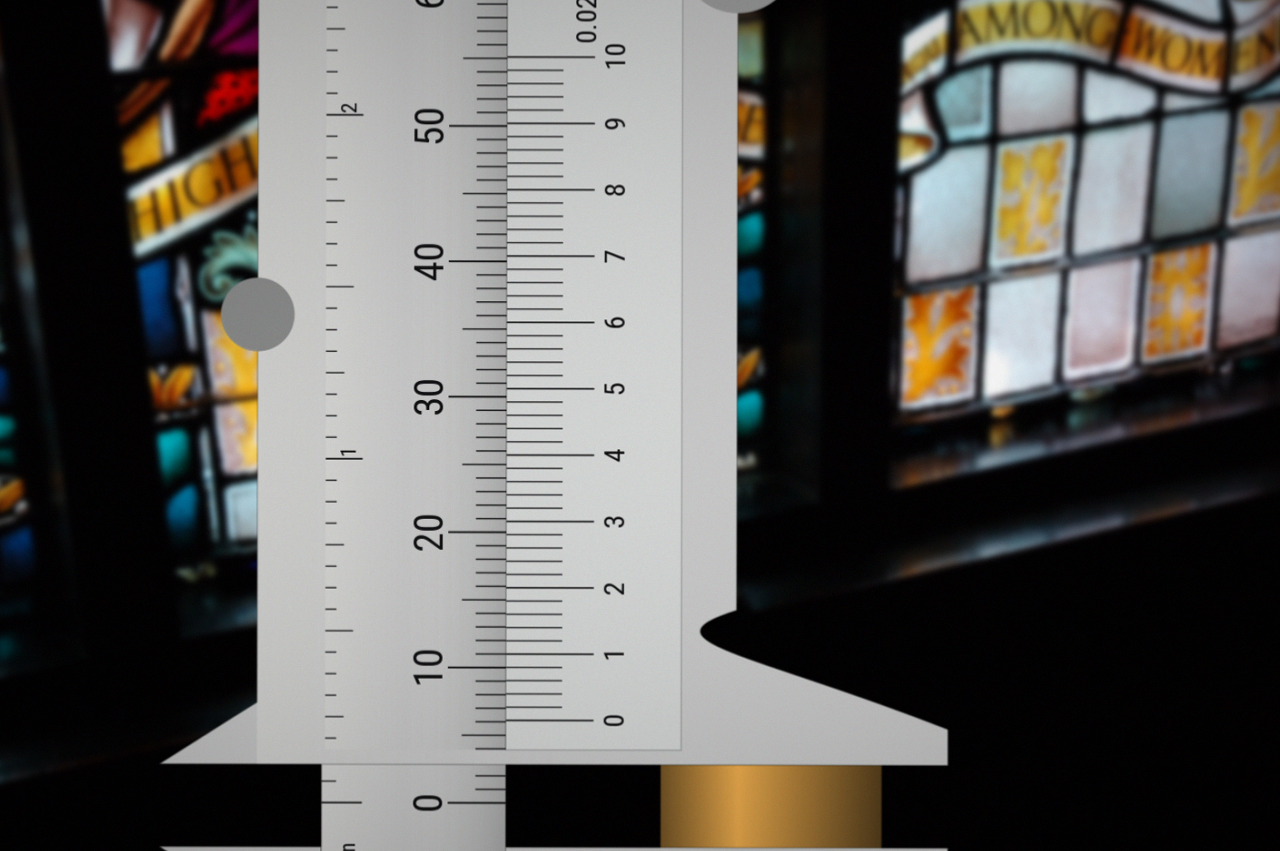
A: 6.1 mm
